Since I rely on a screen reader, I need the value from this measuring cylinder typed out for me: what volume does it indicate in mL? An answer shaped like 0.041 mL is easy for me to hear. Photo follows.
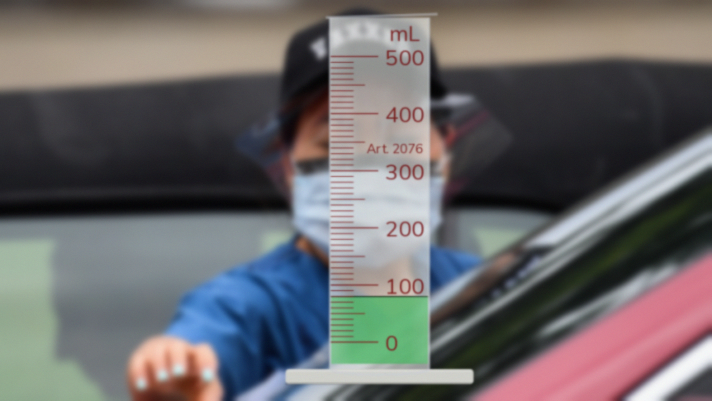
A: 80 mL
